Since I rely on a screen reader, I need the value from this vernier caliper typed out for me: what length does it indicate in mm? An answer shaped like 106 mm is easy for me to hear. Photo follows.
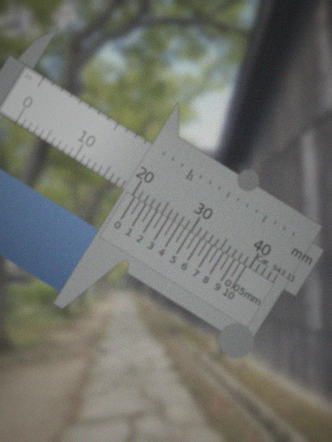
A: 20.4 mm
